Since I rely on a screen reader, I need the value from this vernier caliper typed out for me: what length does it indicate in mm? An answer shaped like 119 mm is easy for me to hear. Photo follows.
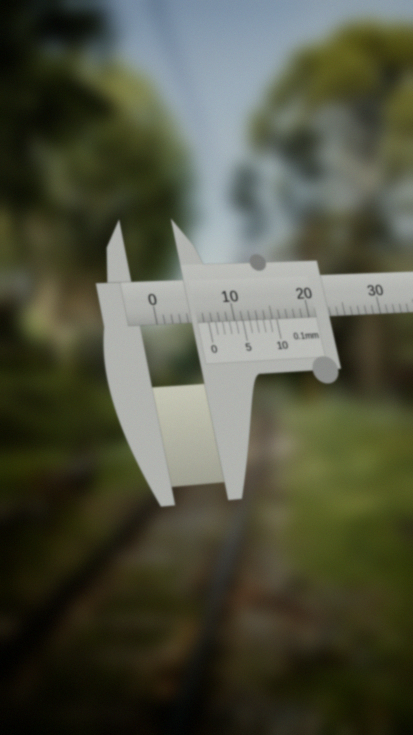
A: 6.6 mm
